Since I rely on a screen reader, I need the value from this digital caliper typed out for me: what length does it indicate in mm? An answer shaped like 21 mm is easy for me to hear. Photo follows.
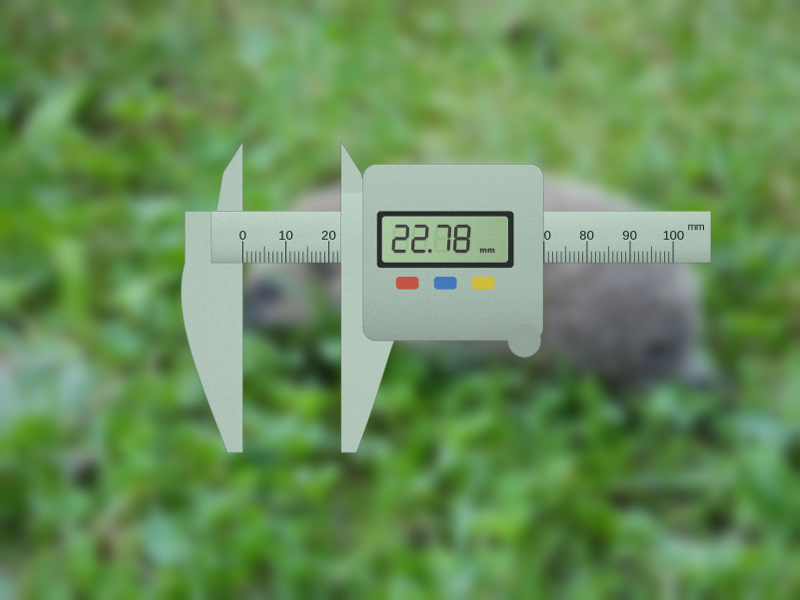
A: 22.78 mm
